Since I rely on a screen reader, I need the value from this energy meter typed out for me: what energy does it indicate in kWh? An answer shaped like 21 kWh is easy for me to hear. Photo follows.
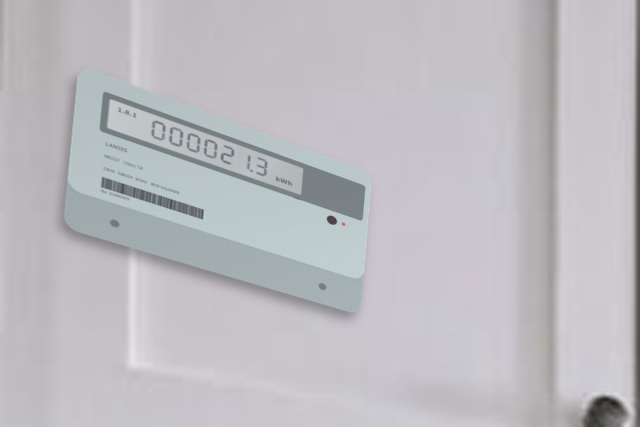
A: 21.3 kWh
